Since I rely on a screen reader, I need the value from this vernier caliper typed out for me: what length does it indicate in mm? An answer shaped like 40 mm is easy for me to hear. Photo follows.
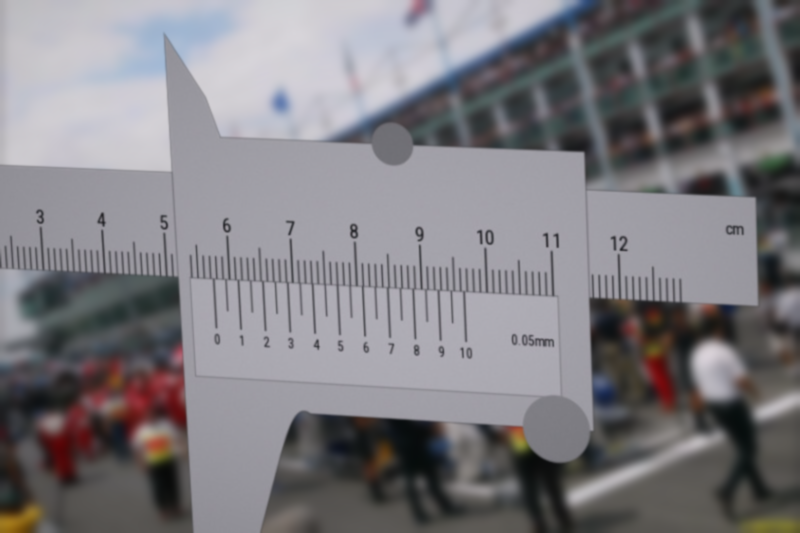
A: 57.5 mm
